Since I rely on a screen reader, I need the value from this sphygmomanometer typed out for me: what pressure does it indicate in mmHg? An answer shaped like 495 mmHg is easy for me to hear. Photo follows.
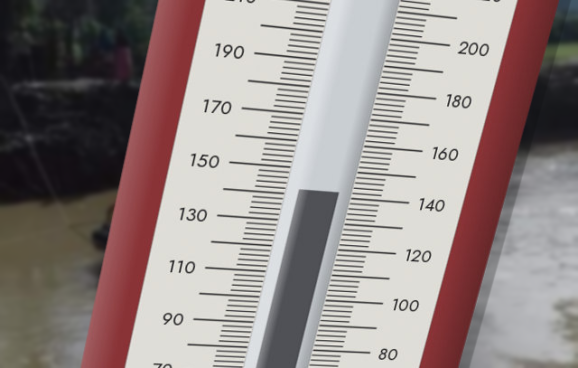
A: 142 mmHg
